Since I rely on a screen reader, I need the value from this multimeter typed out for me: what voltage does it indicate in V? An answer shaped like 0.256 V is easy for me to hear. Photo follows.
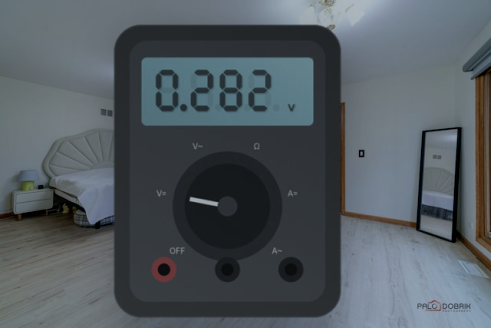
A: 0.282 V
